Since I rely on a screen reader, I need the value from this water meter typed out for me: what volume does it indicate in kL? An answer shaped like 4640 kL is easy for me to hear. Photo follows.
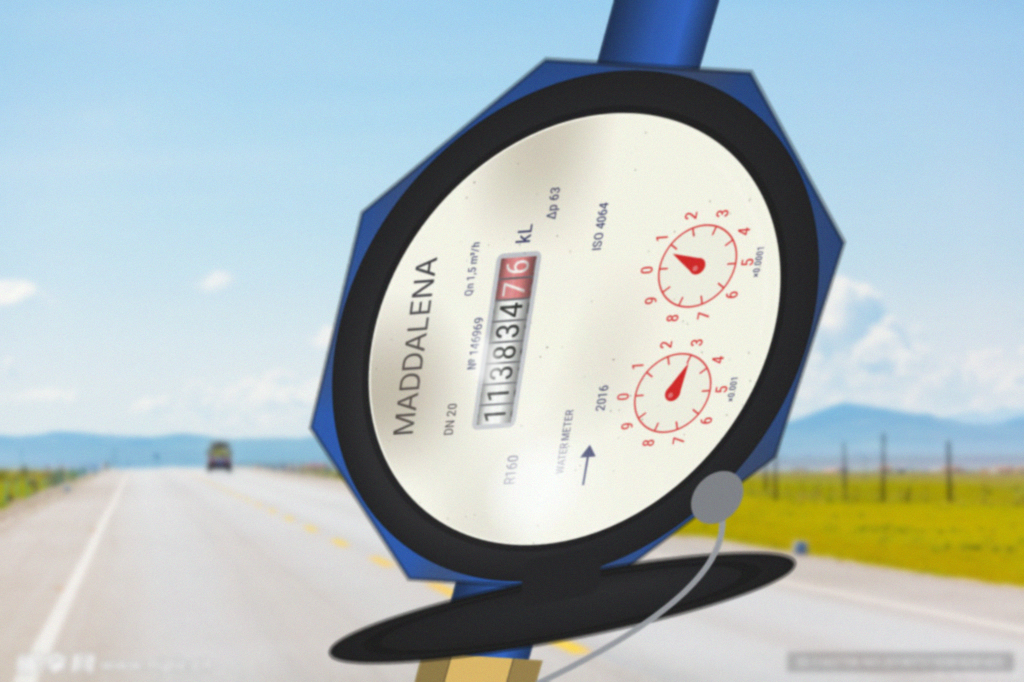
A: 113834.7630 kL
